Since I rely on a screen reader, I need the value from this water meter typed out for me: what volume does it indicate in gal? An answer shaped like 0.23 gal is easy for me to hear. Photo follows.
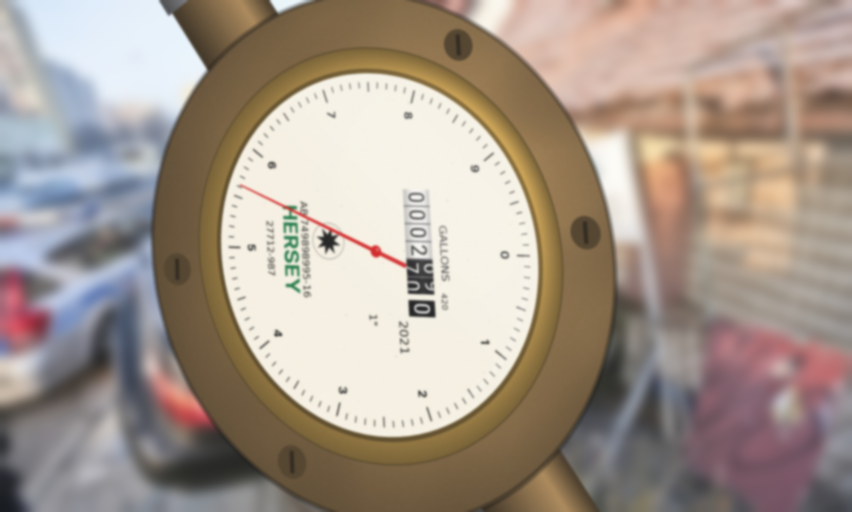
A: 2695.6 gal
